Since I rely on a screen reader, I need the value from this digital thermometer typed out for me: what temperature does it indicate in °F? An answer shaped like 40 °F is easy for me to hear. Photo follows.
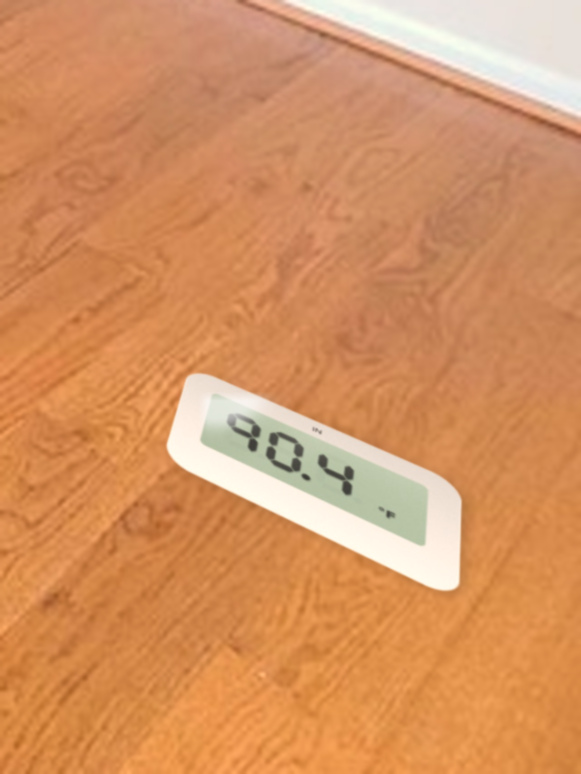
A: 90.4 °F
